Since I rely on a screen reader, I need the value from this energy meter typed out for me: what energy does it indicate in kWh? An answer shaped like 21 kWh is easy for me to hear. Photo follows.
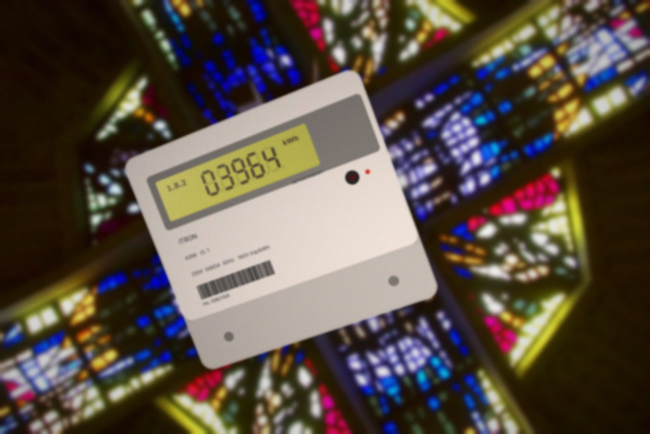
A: 3964 kWh
